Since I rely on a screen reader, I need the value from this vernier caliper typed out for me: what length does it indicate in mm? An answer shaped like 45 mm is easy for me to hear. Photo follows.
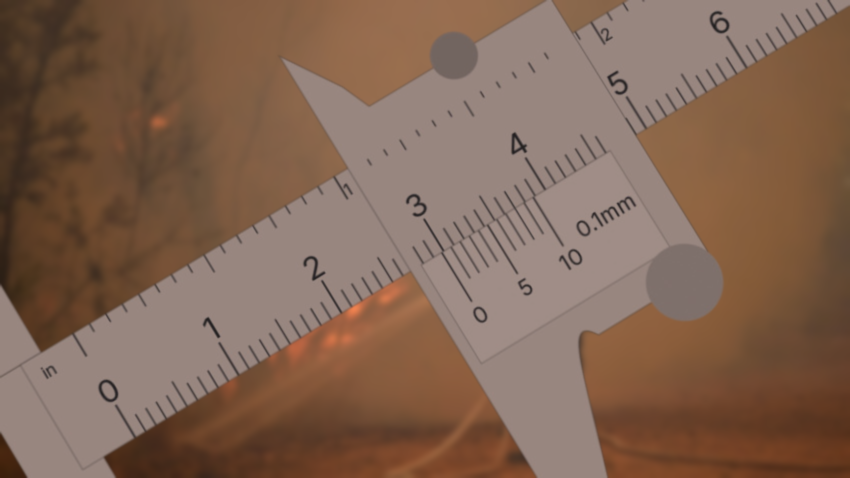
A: 29.8 mm
